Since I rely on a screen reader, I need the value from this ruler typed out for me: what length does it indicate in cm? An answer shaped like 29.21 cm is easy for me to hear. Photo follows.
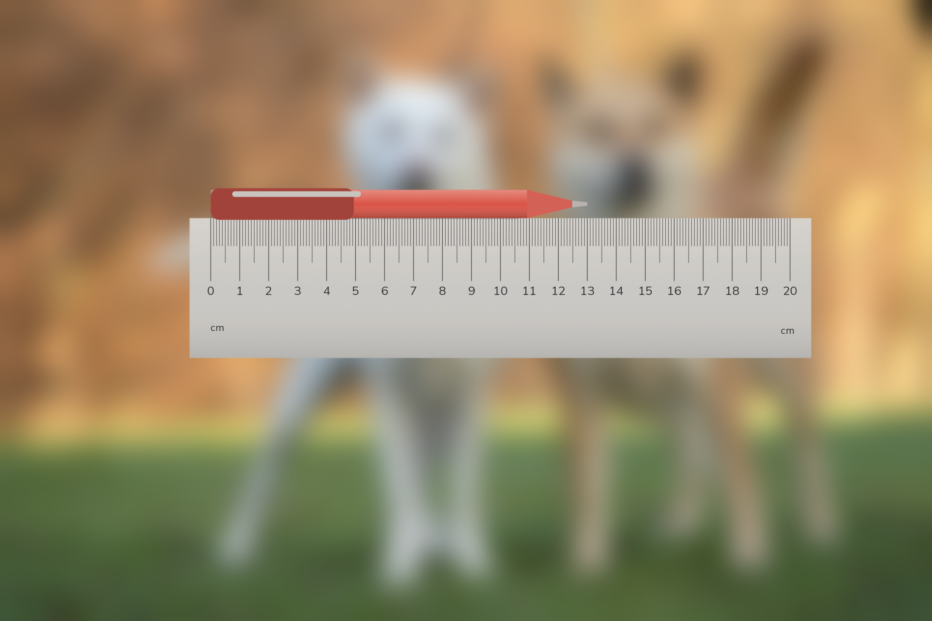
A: 13 cm
